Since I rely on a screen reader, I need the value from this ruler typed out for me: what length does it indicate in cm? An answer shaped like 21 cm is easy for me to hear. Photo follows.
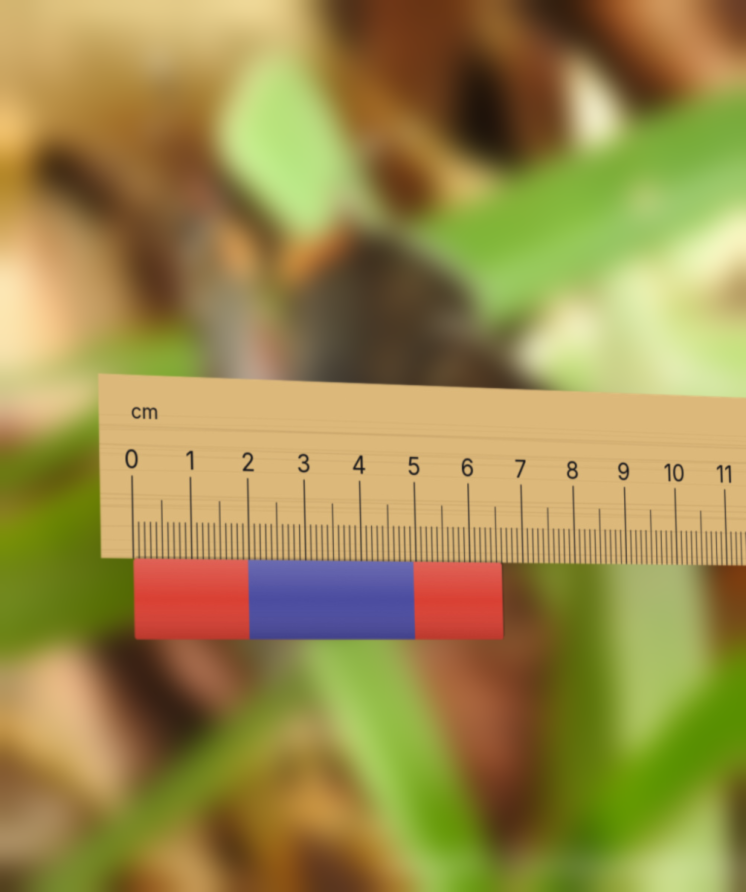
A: 6.6 cm
